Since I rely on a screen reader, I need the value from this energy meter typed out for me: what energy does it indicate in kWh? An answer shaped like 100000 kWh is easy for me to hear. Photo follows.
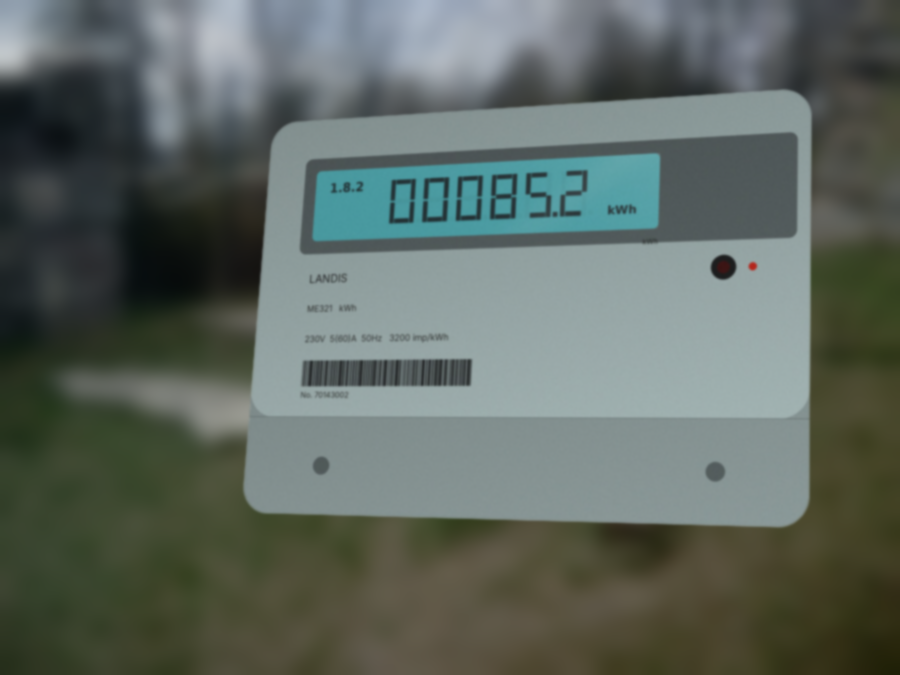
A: 85.2 kWh
